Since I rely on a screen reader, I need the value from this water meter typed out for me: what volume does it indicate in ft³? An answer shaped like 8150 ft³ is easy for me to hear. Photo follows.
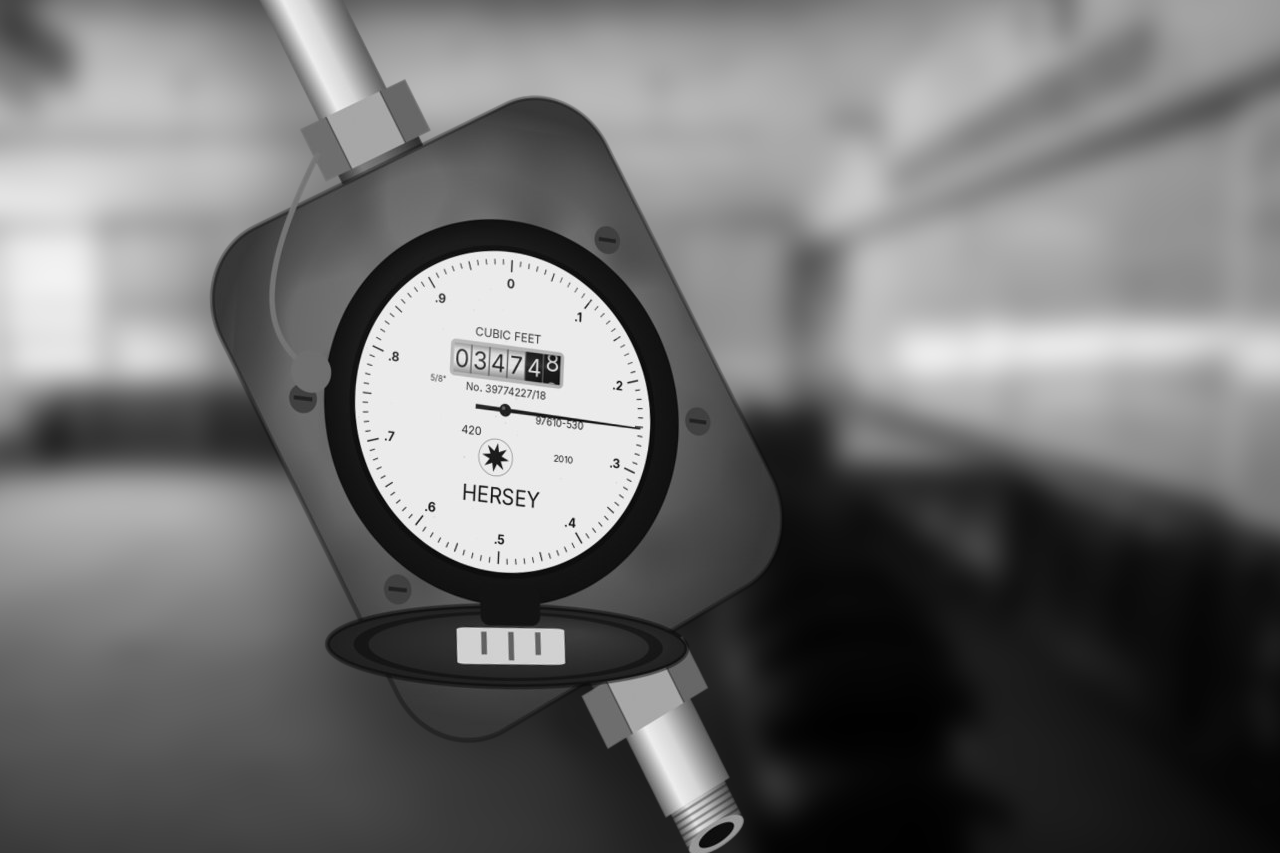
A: 34748.25 ft³
